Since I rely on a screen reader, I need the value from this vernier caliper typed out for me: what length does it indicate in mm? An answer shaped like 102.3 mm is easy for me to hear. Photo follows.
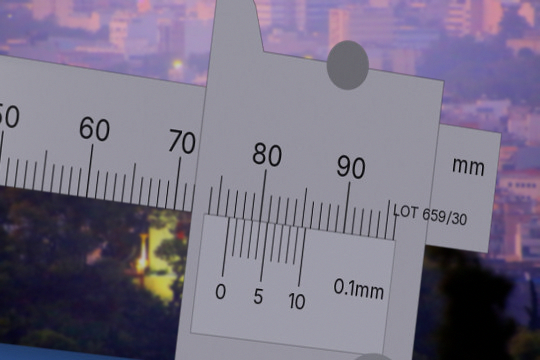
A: 76.4 mm
